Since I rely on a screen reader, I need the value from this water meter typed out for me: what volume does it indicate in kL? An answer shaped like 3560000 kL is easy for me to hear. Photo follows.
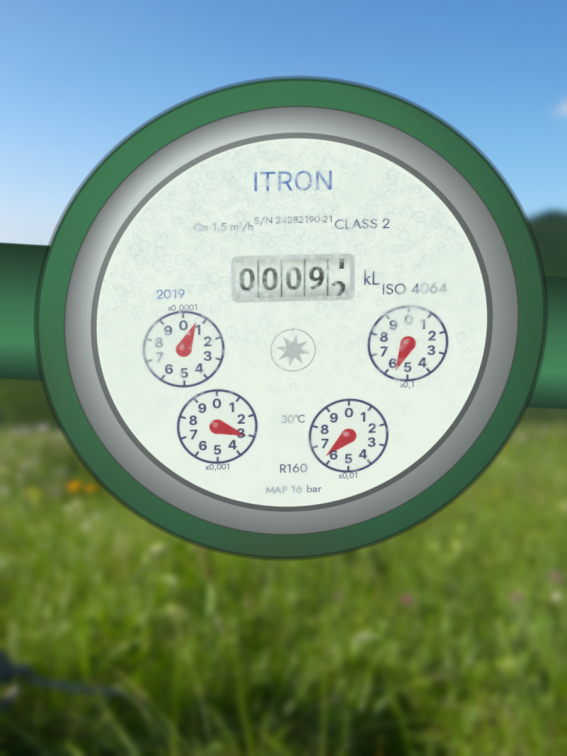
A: 91.5630 kL
